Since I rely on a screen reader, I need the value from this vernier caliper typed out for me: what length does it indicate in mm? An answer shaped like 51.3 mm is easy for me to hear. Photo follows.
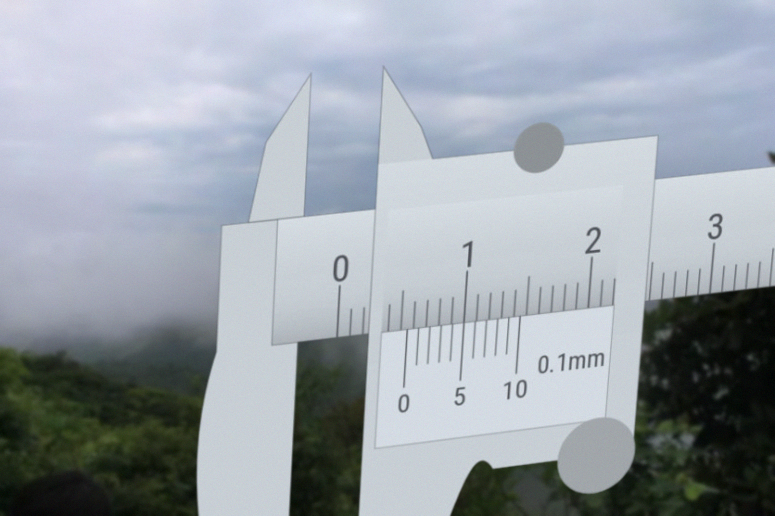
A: 5.5 mm
